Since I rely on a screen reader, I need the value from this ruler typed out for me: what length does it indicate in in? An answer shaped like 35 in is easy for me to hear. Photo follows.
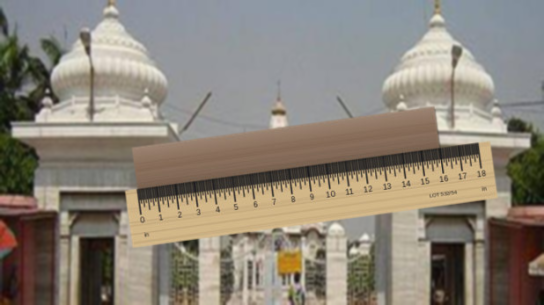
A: 16 in
